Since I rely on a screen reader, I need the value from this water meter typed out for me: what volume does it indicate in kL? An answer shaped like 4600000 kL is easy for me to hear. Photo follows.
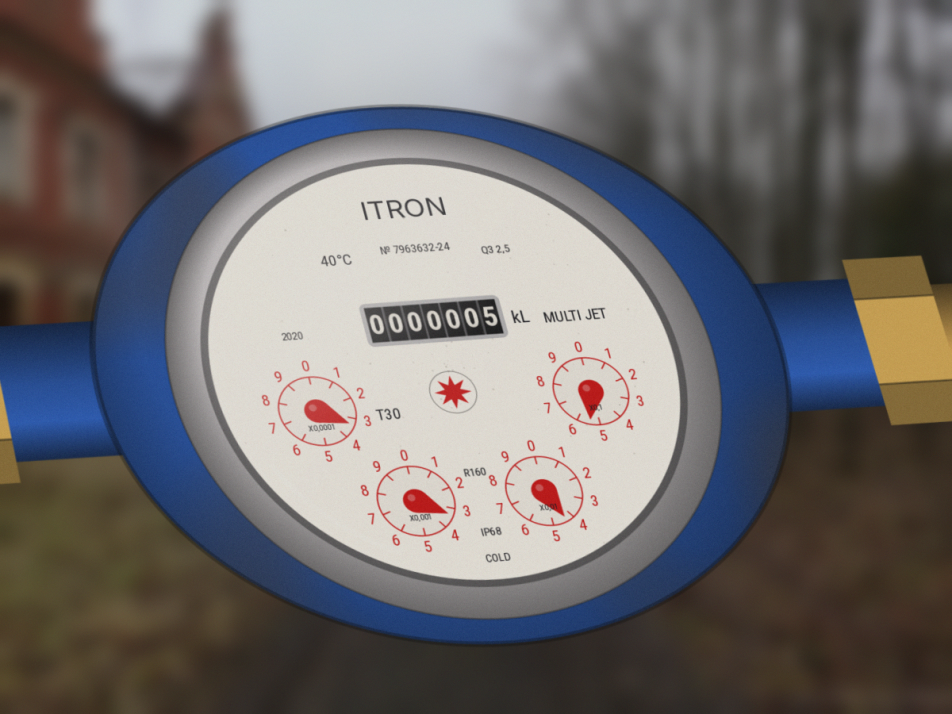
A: 5.5433 kL
